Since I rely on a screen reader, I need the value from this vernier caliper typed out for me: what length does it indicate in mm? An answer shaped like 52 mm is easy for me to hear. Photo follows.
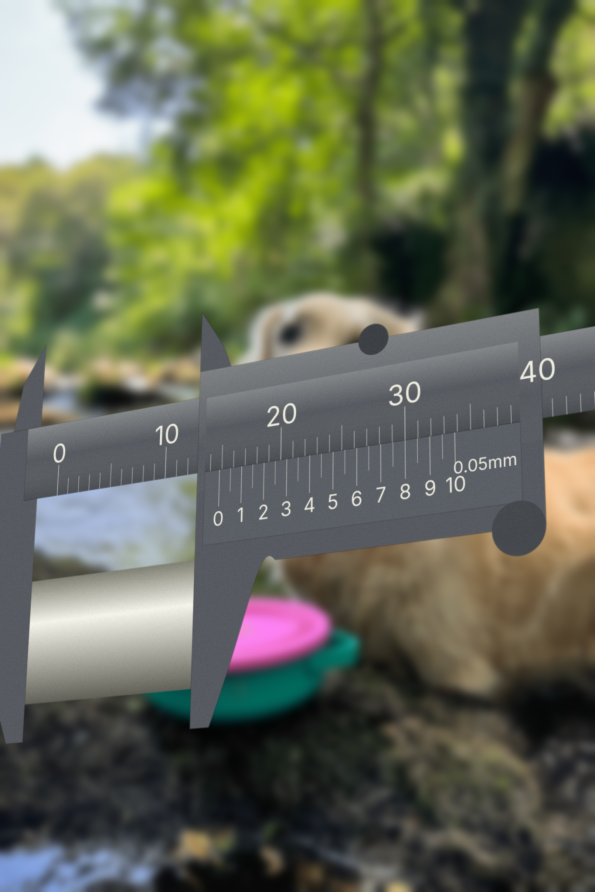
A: 14.8 mm
